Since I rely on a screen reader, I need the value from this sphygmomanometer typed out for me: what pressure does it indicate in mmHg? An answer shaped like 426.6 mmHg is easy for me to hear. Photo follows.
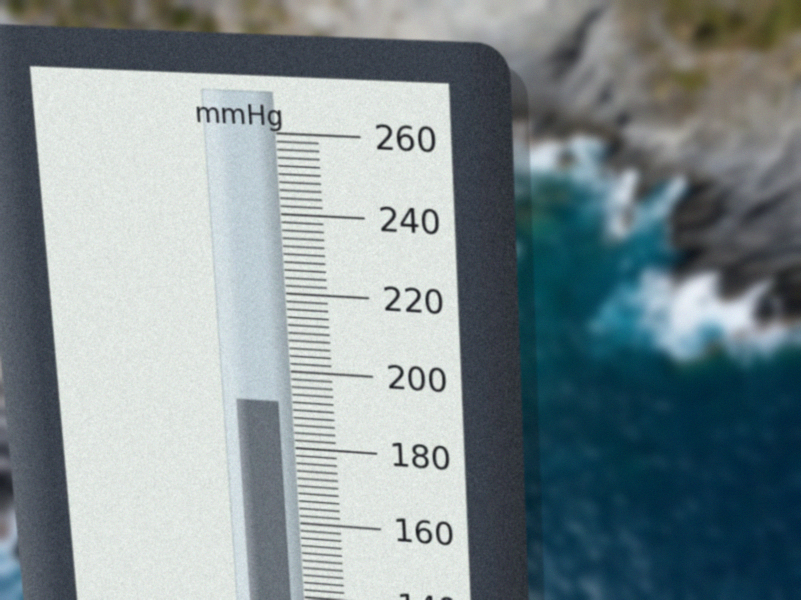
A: 192 mmHg
